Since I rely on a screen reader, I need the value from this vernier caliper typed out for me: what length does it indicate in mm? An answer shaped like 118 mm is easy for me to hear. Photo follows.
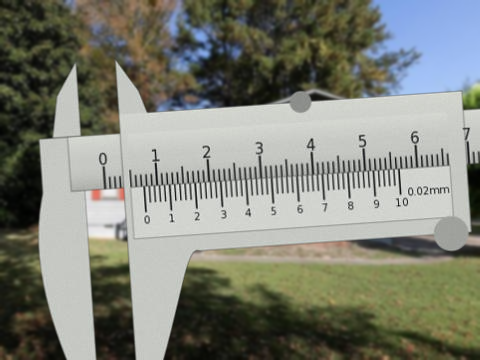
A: 7.5 mm
